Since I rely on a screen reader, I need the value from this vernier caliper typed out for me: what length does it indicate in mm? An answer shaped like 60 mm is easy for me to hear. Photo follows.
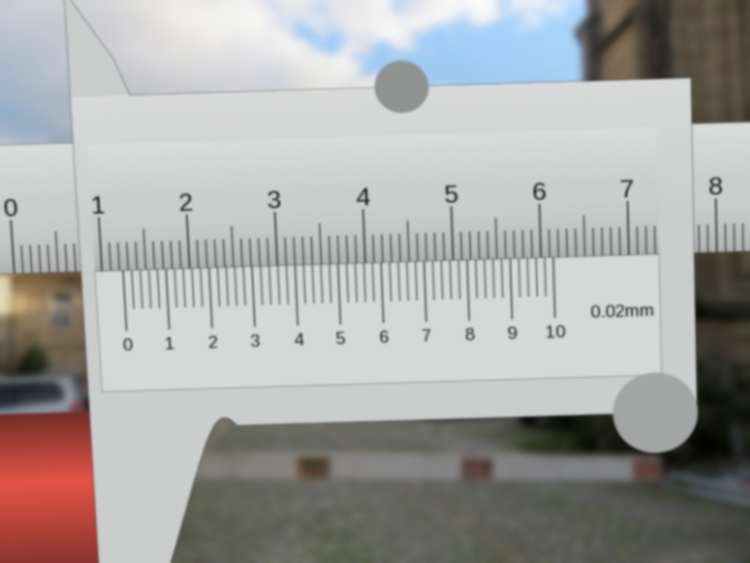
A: 12.4 mm
